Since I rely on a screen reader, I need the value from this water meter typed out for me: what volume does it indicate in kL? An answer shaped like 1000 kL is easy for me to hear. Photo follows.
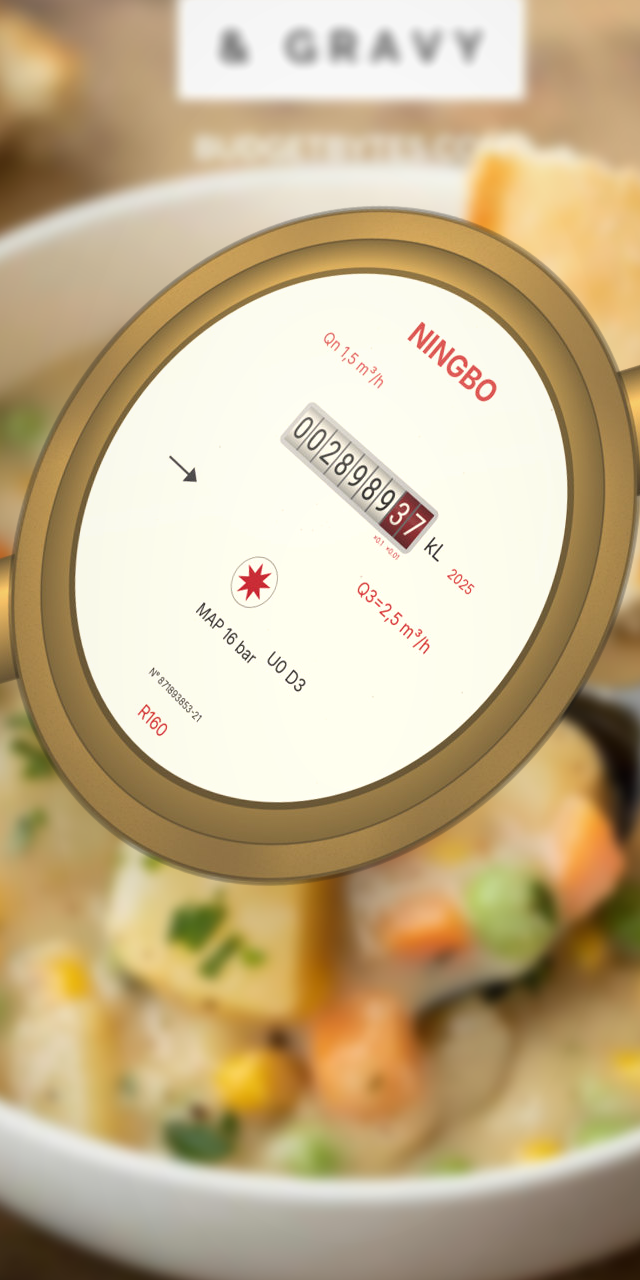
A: 28989.37 kL
